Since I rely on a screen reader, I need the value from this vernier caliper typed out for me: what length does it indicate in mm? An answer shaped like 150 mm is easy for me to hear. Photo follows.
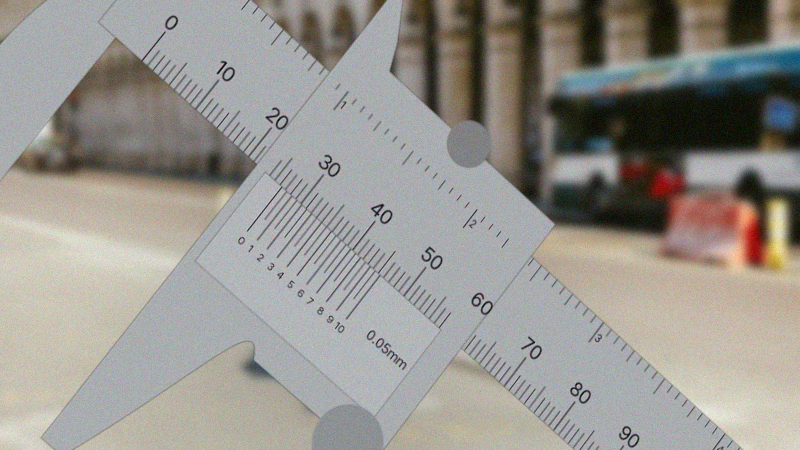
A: 26.4 mm
